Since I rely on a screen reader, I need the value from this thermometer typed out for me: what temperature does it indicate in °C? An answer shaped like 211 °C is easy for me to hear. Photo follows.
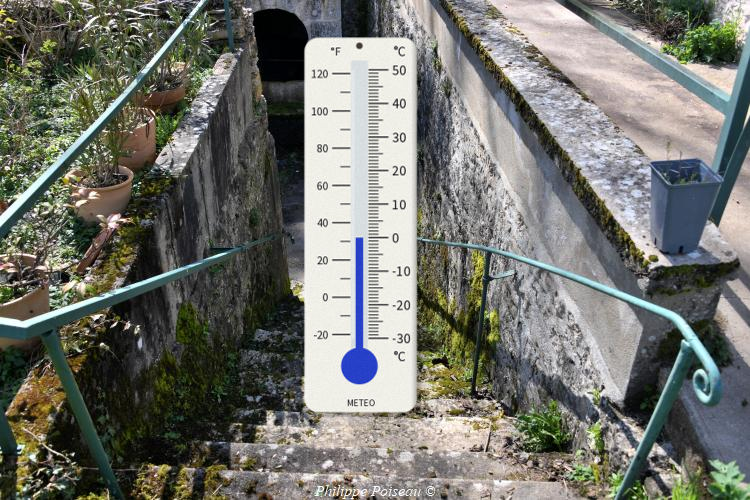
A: 0 °C
